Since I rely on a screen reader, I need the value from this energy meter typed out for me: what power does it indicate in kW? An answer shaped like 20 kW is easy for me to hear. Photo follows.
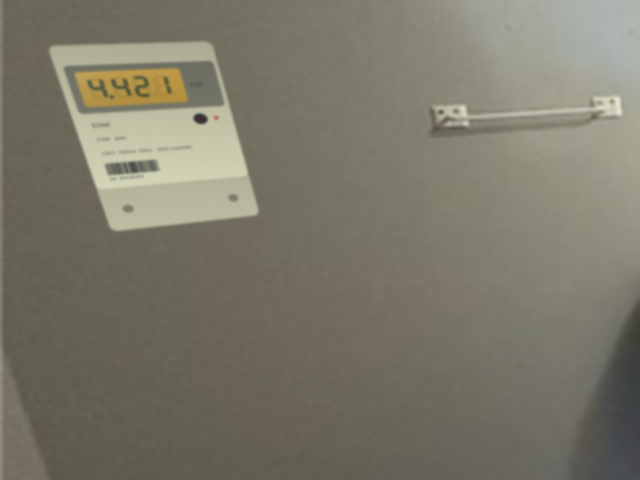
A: 4.421 kW
